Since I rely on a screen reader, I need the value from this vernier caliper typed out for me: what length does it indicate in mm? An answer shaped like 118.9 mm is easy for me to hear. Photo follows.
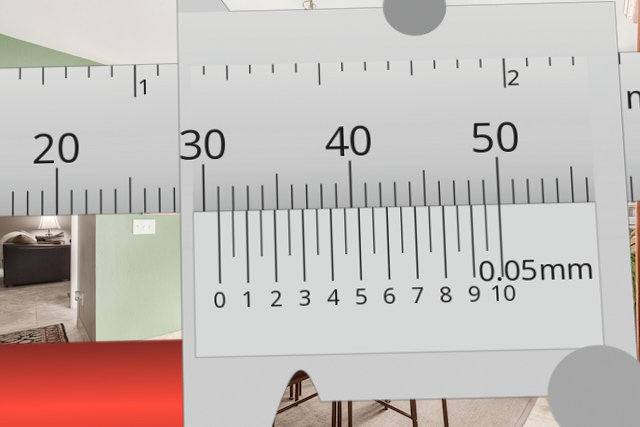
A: 31.0 mm
